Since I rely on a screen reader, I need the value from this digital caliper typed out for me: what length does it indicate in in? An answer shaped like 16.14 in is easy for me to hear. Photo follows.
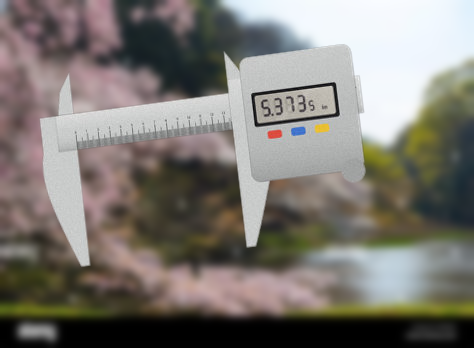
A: 5.3735 in
